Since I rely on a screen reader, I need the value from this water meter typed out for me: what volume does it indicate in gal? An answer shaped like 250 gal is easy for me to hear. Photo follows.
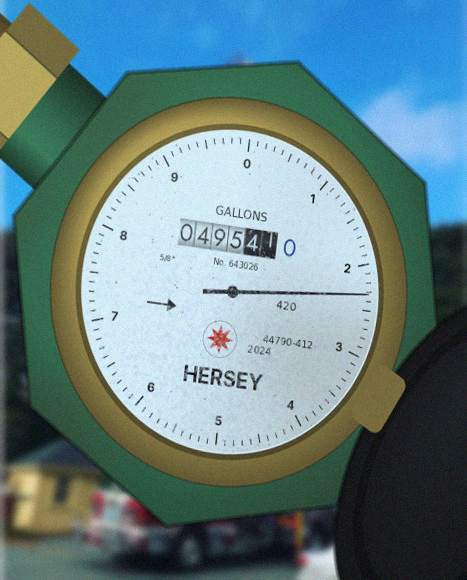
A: 495412.3 gal
